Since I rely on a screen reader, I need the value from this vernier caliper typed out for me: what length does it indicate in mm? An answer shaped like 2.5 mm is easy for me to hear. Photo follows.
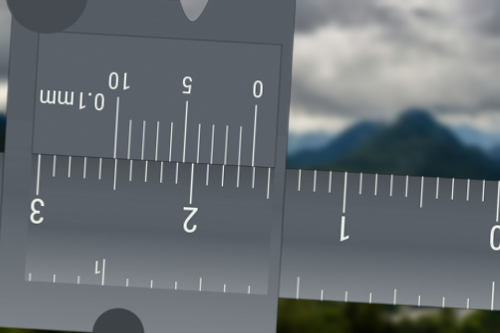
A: 16.1 mm
